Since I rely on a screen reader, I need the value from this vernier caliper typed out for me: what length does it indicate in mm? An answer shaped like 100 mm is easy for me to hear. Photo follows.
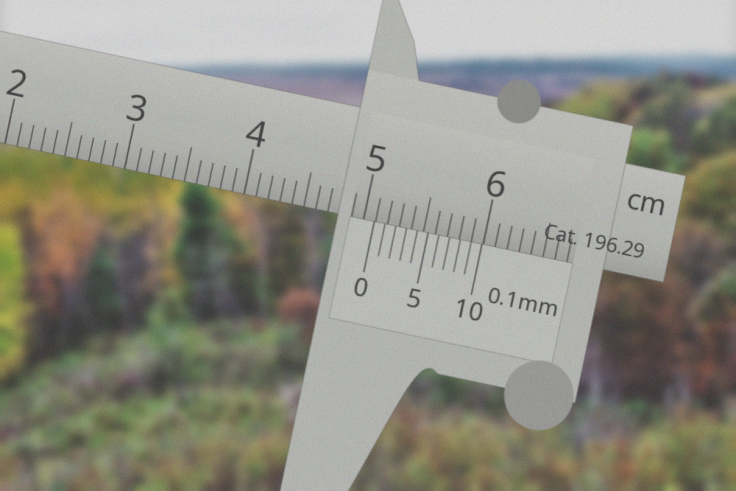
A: 50.9 mm
